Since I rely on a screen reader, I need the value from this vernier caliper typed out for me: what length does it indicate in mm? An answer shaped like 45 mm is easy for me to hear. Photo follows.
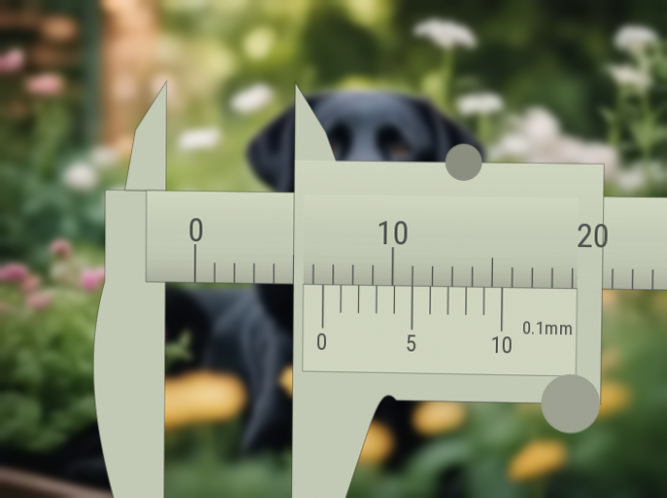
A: 6.5 mm
